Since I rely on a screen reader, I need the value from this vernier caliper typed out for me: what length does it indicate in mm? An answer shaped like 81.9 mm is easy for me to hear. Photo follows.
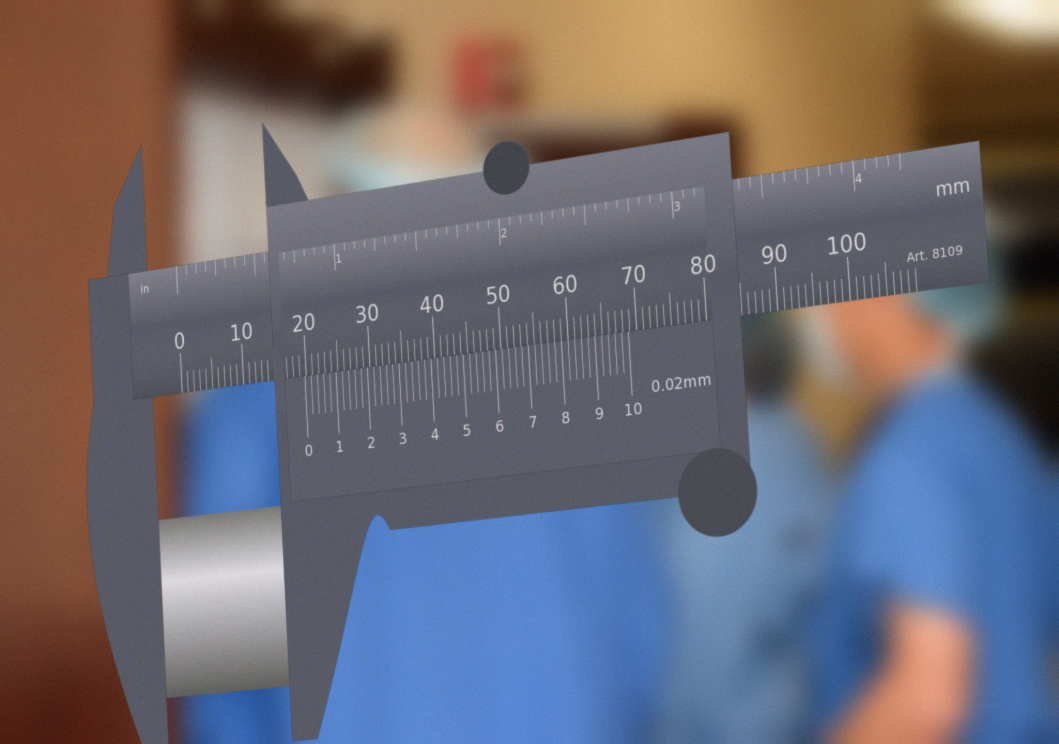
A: 19.8 mm
